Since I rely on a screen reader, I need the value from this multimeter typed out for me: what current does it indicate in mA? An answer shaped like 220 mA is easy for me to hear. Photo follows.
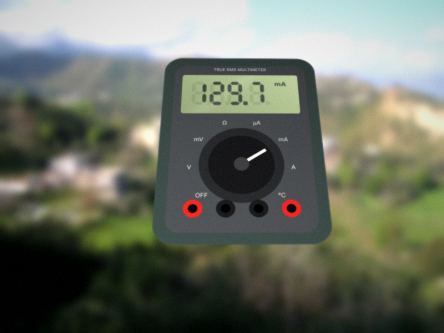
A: 129.7 mA
